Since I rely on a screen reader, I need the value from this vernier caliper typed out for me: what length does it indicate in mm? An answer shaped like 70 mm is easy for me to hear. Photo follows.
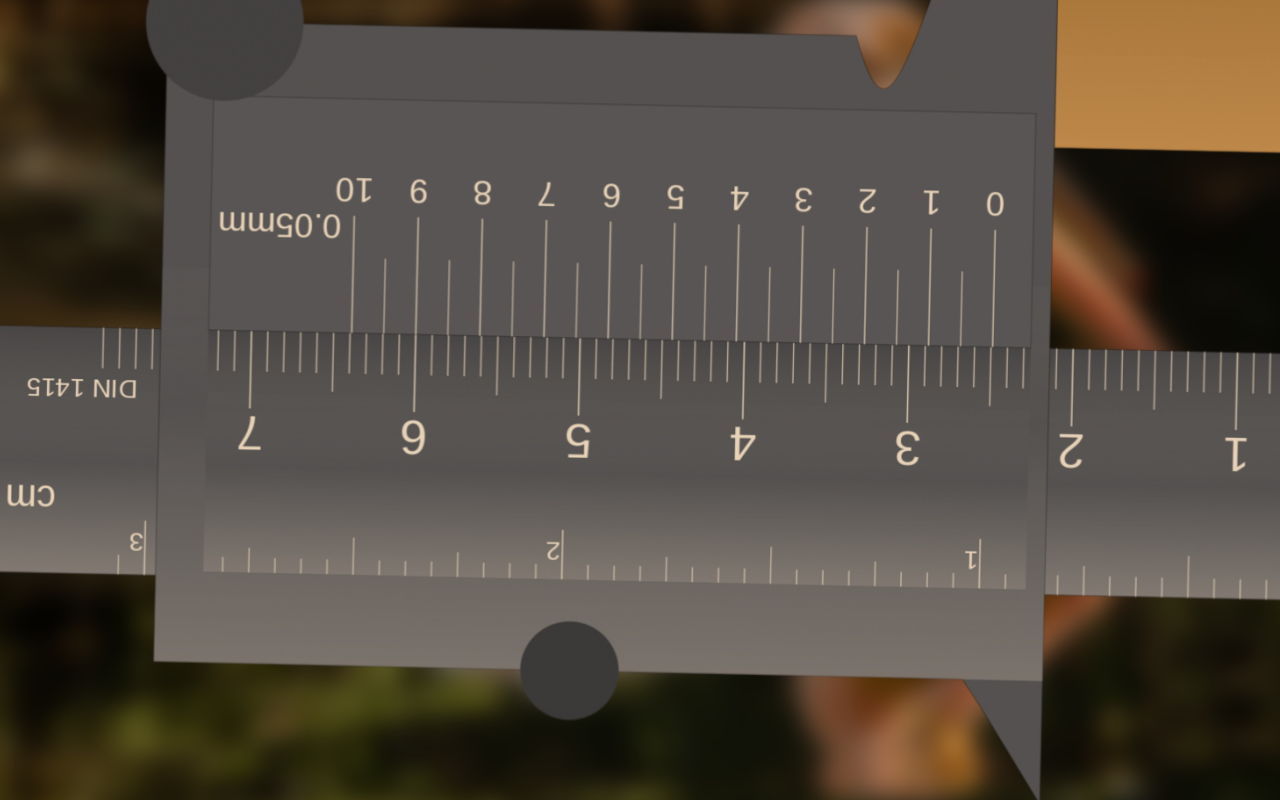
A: 24.9 mm
